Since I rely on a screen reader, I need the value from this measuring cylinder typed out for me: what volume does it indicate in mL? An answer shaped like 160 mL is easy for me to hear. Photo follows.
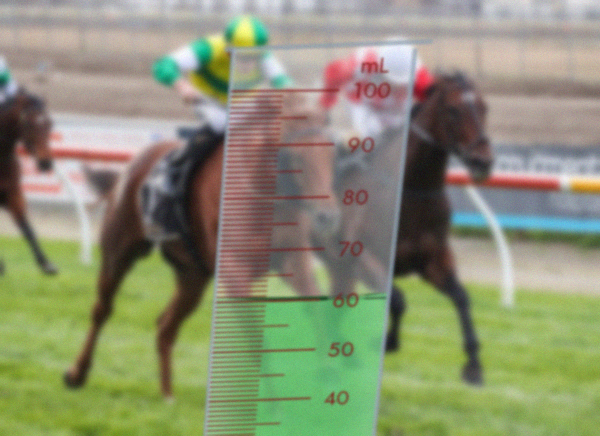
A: 60 mL
